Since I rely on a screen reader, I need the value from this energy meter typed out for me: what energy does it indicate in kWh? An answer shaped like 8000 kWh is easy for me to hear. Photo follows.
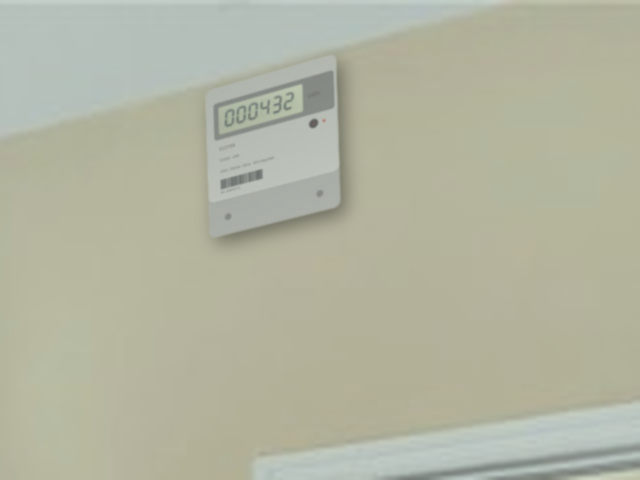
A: 432 kWh
